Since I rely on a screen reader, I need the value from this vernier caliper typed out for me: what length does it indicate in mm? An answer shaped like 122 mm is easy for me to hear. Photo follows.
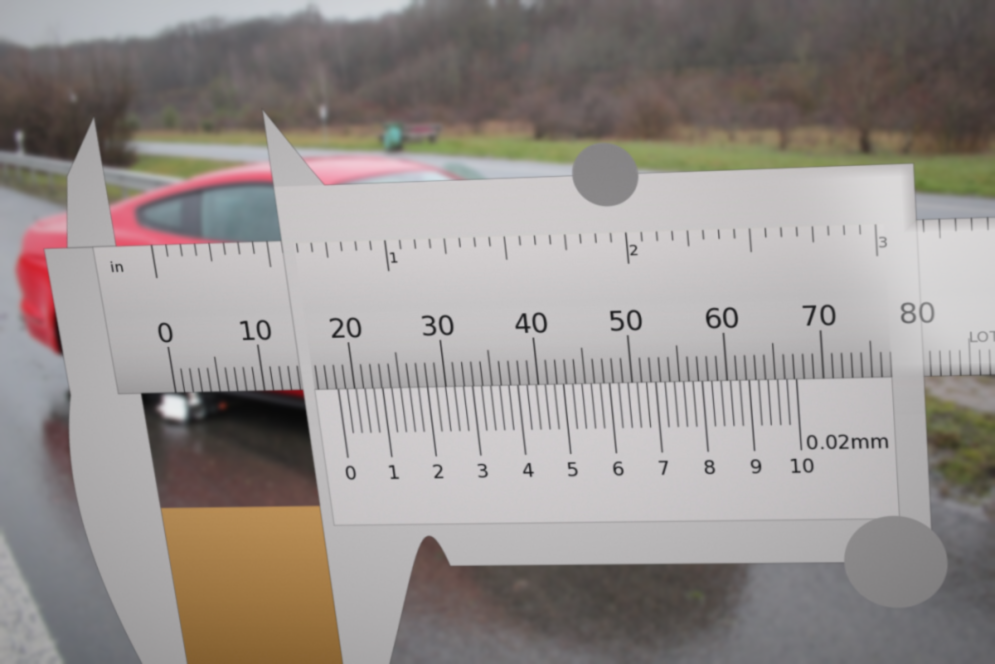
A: 18.2 mm
